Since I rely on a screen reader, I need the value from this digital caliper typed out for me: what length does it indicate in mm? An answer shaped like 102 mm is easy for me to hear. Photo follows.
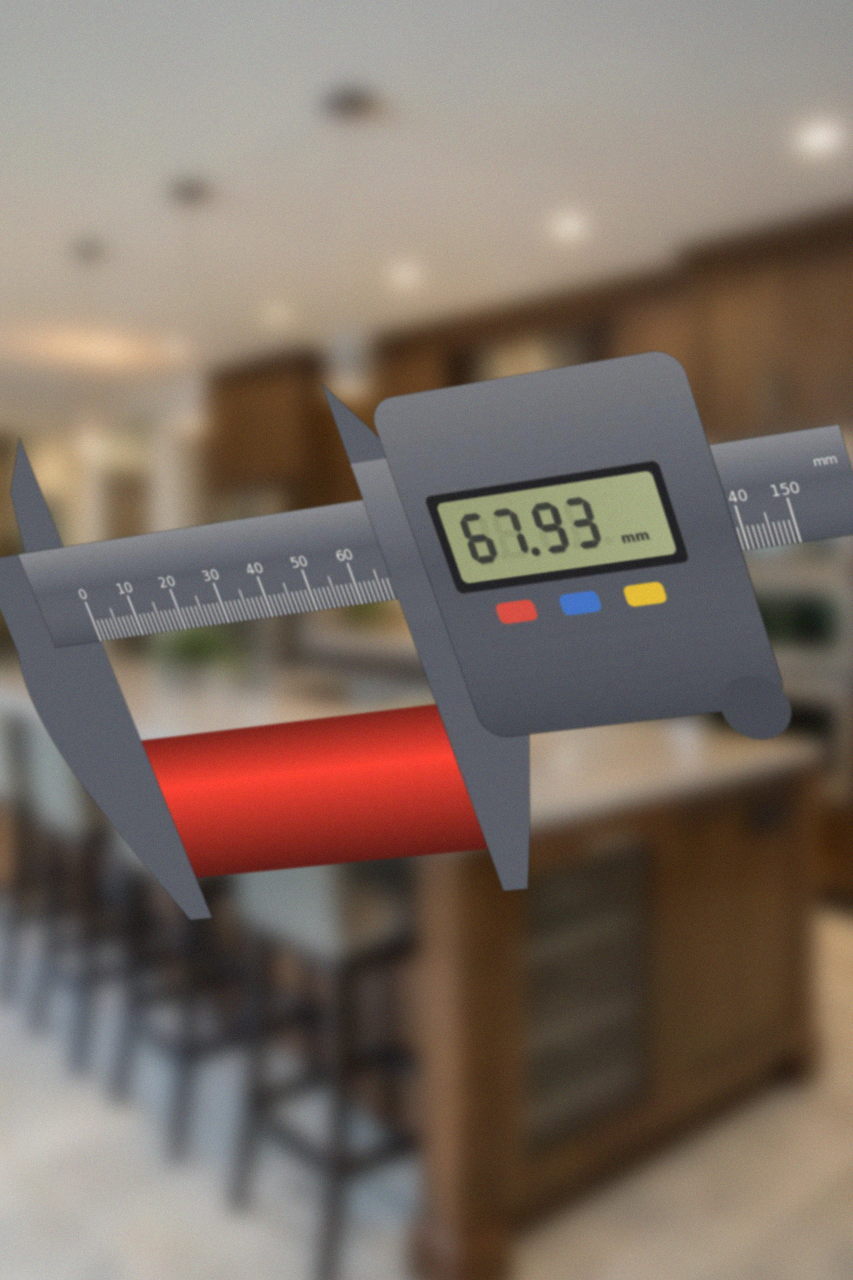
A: 67.93 mm
